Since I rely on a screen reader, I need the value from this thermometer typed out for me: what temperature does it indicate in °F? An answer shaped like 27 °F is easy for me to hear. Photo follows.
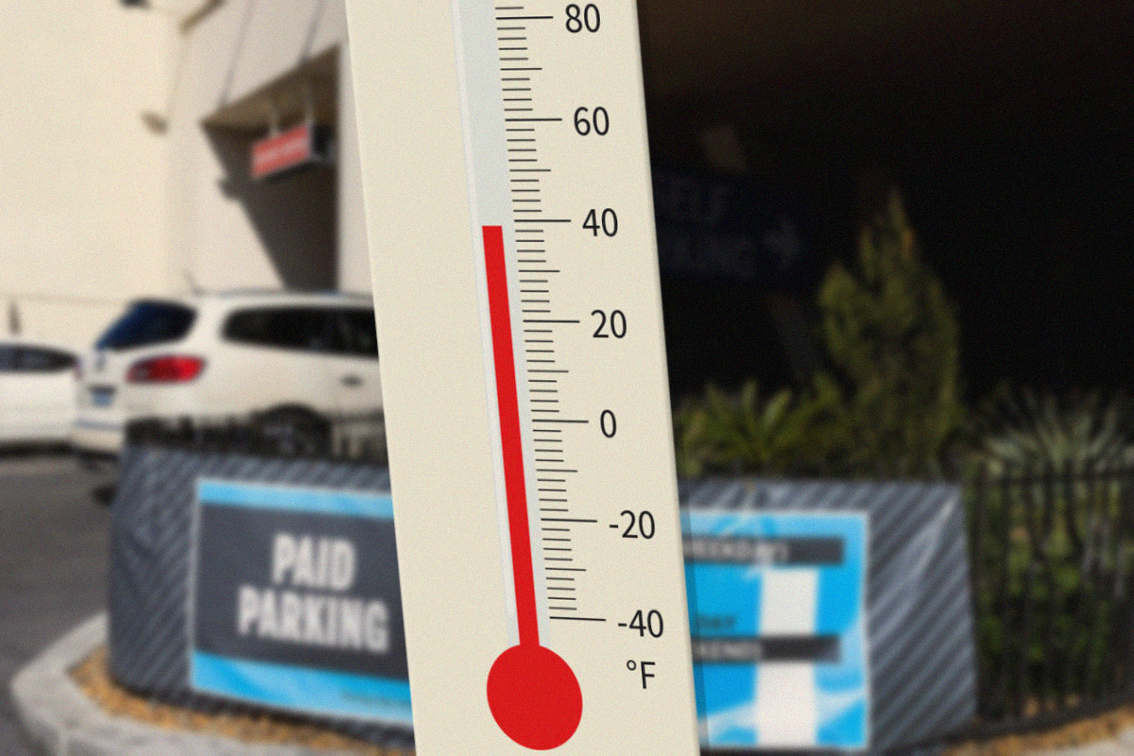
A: 39 °F
